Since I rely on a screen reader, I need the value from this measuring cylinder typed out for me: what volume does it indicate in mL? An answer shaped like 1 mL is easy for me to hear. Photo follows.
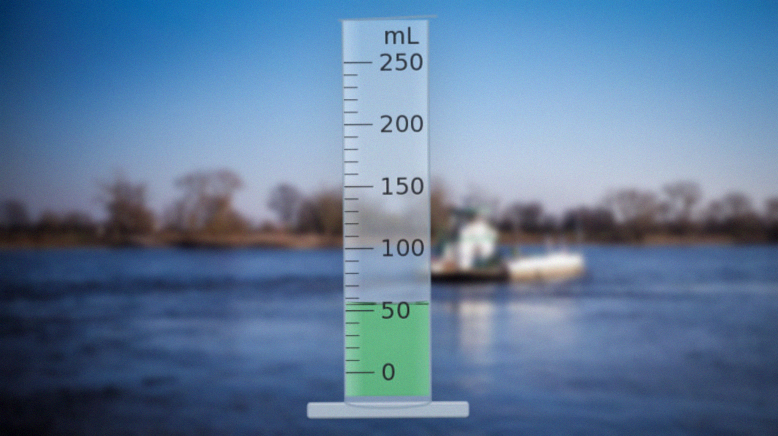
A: 55 mL
